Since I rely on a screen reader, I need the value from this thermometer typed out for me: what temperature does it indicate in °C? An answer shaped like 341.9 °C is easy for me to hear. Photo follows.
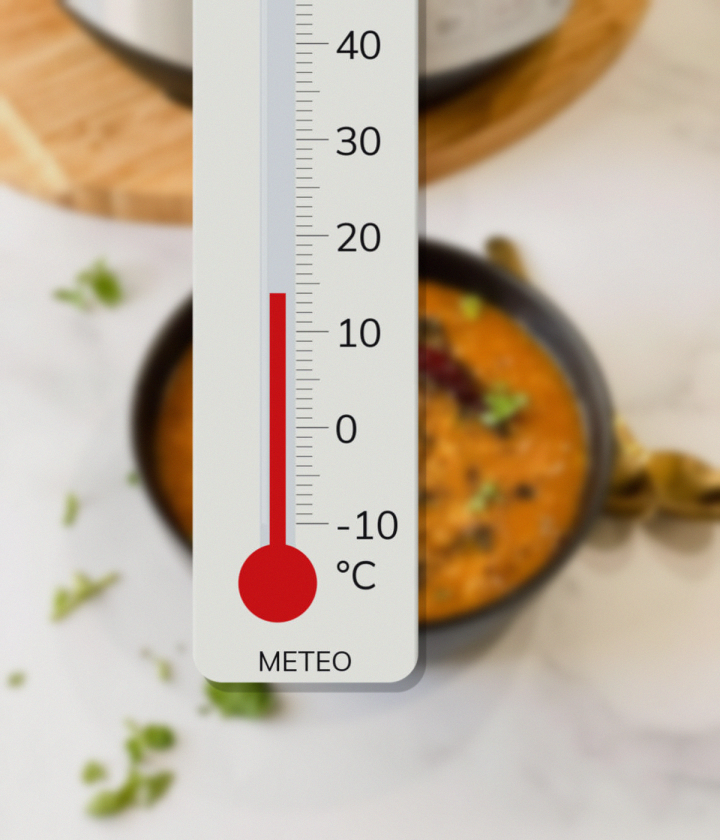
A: 14 °C
